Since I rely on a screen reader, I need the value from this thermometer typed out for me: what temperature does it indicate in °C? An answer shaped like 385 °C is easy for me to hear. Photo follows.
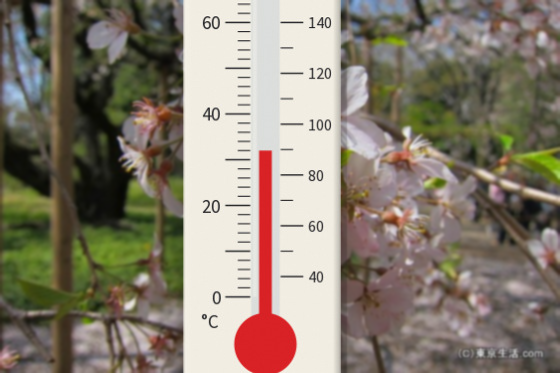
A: 32 °C
